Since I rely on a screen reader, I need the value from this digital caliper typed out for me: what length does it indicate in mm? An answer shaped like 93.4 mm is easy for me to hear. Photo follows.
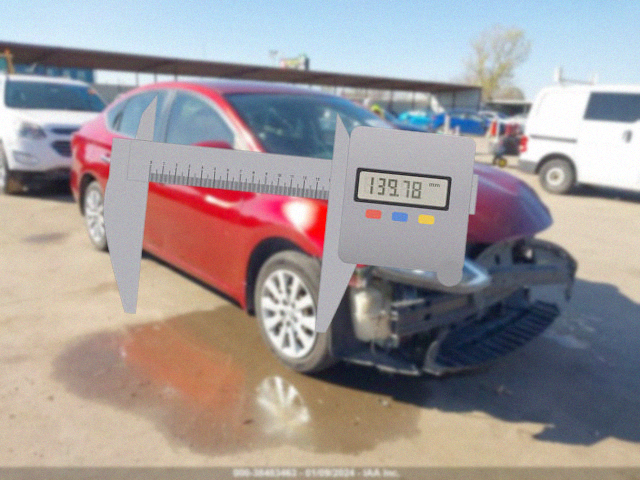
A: 139.78 mm
